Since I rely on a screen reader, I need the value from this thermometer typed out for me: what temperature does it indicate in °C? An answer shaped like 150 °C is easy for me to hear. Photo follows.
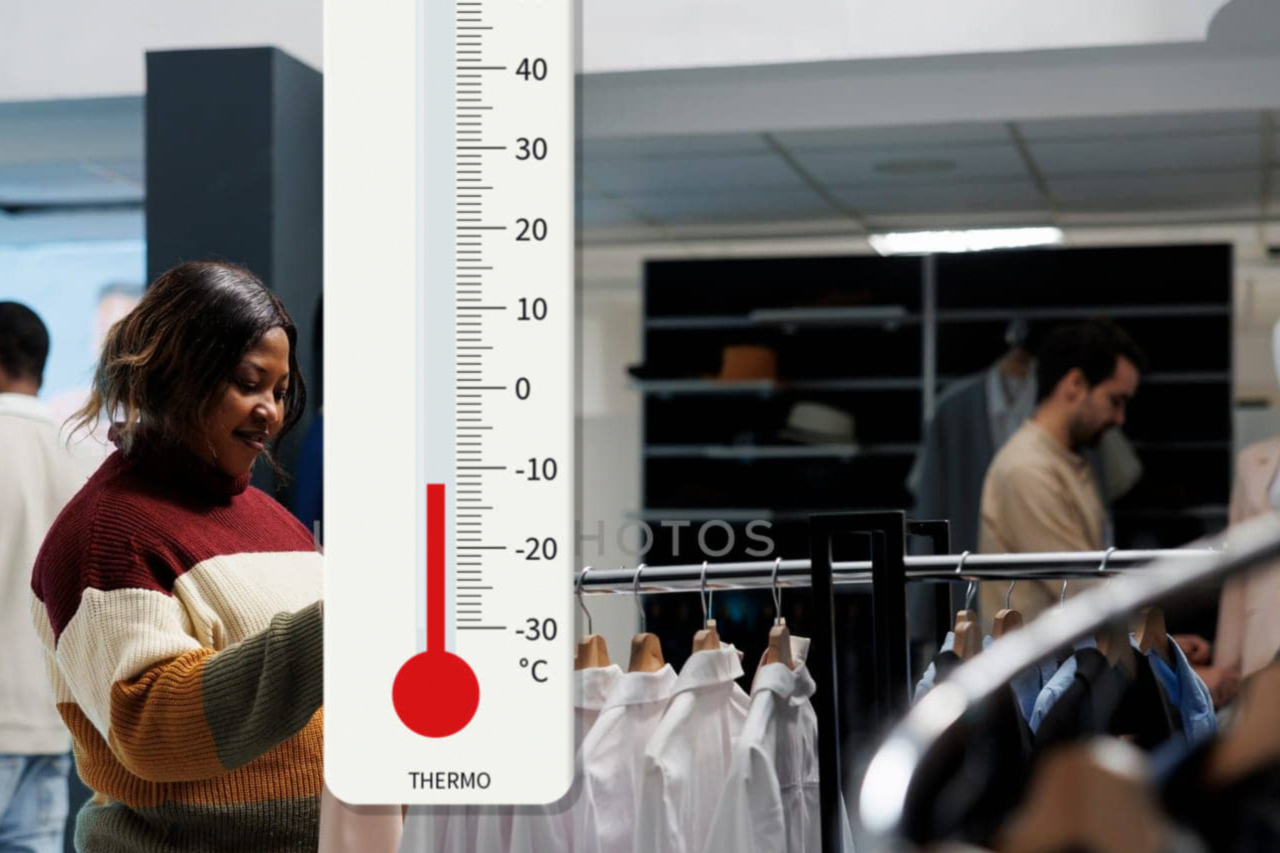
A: -12 °C
